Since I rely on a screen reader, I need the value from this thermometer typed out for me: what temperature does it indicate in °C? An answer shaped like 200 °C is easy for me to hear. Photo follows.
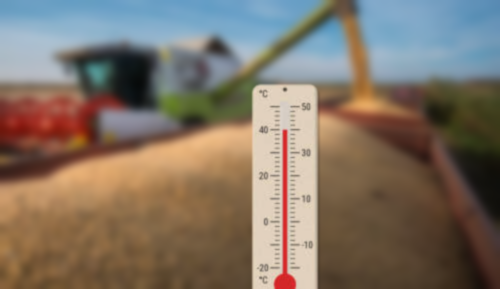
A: 40 °C
